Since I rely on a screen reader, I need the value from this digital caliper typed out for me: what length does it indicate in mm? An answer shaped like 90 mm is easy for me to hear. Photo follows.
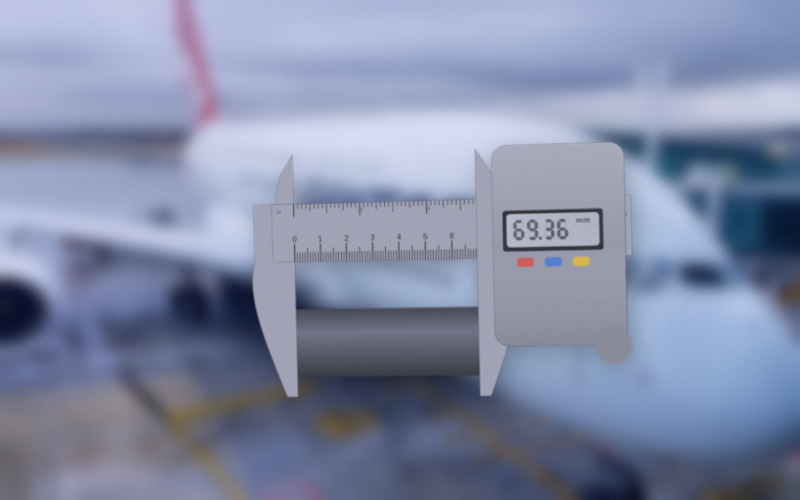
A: 69.36 mm
